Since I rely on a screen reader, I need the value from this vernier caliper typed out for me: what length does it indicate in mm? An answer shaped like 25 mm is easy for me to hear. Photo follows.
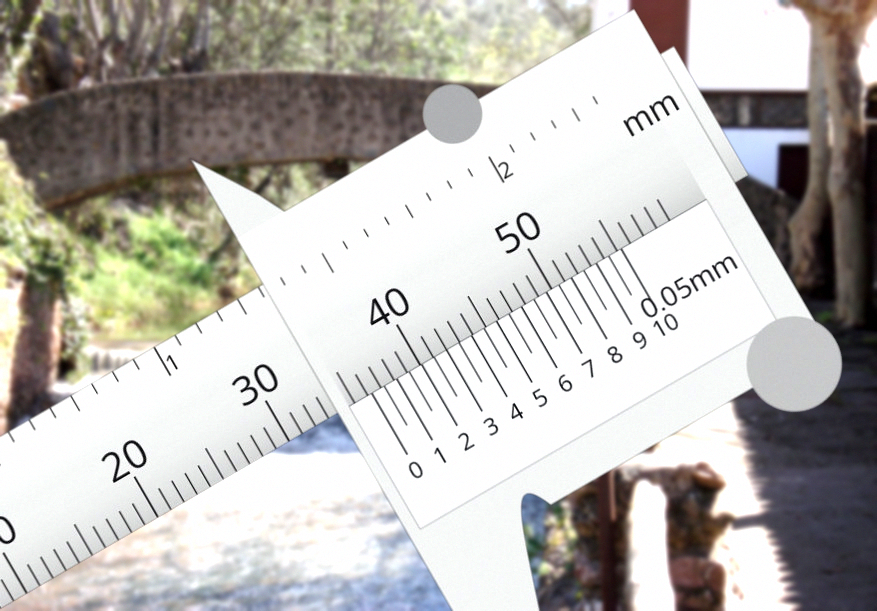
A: 36.3 mm
